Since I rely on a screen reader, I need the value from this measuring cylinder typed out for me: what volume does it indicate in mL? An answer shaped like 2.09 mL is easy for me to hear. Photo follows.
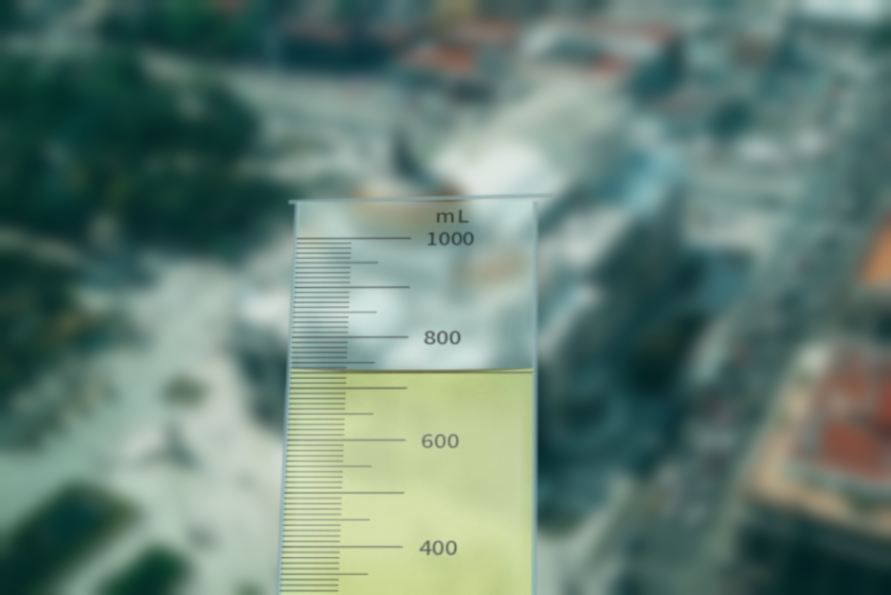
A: 730 mL
